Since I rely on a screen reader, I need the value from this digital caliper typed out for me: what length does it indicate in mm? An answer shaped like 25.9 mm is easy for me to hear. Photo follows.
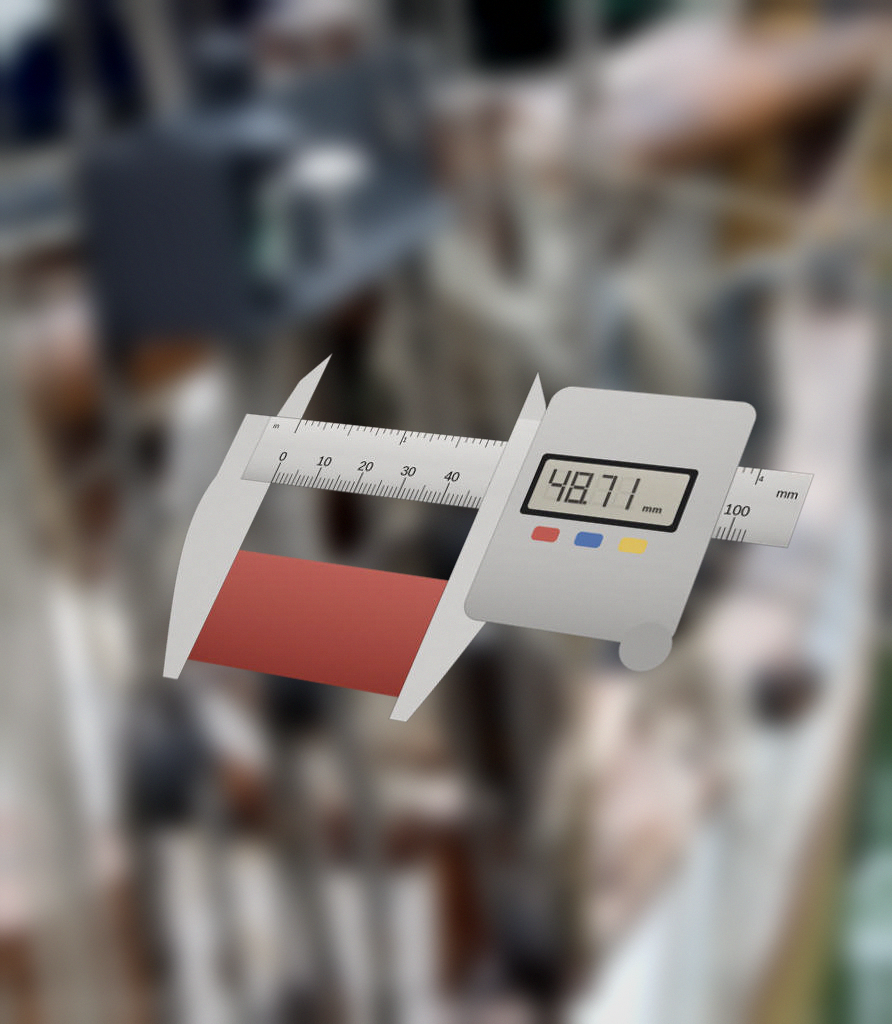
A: 48.71 mm
